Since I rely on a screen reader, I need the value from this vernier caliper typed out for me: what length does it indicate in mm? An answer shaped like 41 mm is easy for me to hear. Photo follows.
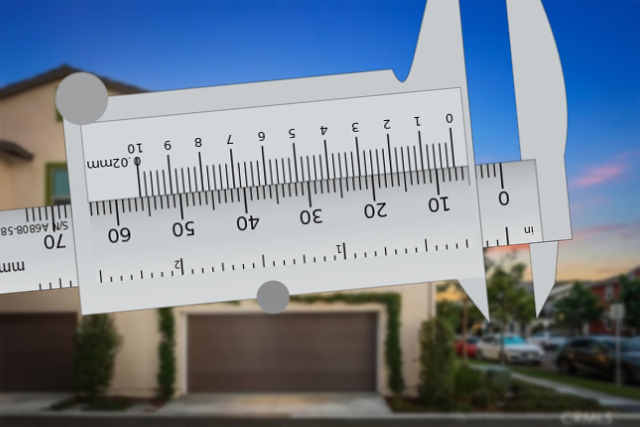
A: 7.2 mm
